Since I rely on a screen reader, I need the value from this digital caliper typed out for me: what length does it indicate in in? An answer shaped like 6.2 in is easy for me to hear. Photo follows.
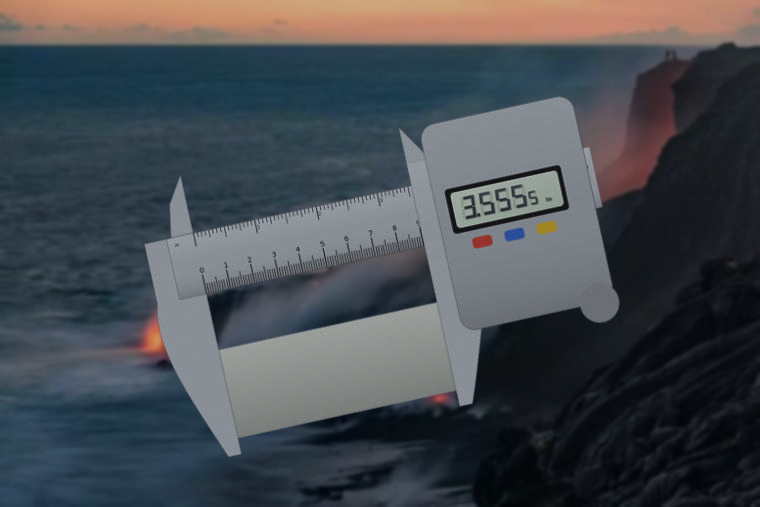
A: 3.5555 in
